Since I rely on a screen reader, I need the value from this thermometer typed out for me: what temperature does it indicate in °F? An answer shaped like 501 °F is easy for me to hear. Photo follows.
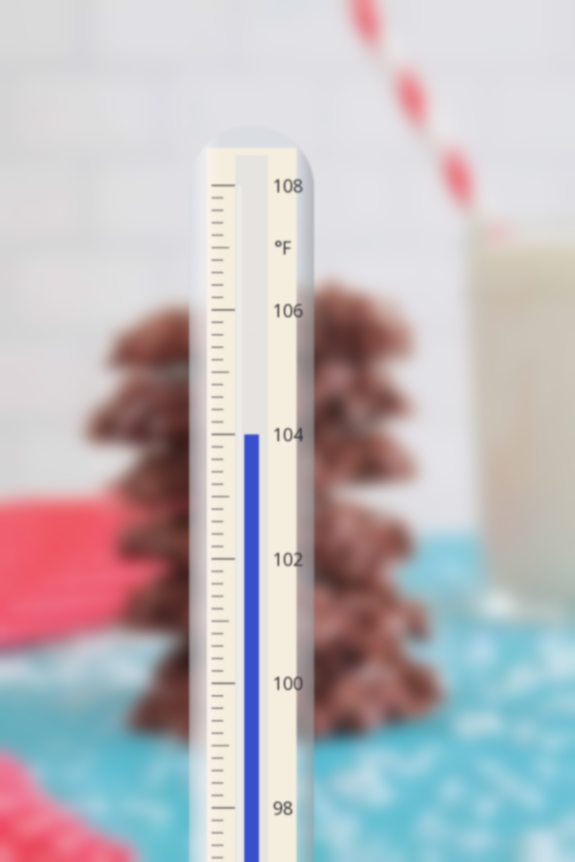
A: 104 °F
